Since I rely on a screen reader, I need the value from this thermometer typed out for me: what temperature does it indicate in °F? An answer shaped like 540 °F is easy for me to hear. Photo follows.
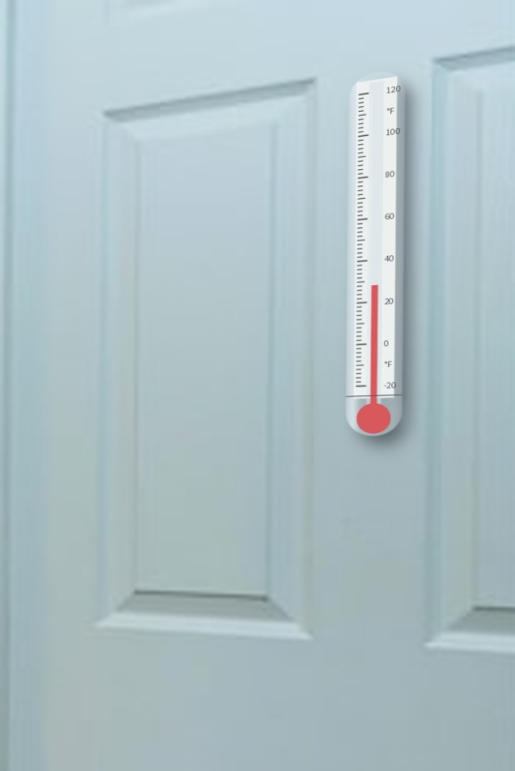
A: 28 °F
